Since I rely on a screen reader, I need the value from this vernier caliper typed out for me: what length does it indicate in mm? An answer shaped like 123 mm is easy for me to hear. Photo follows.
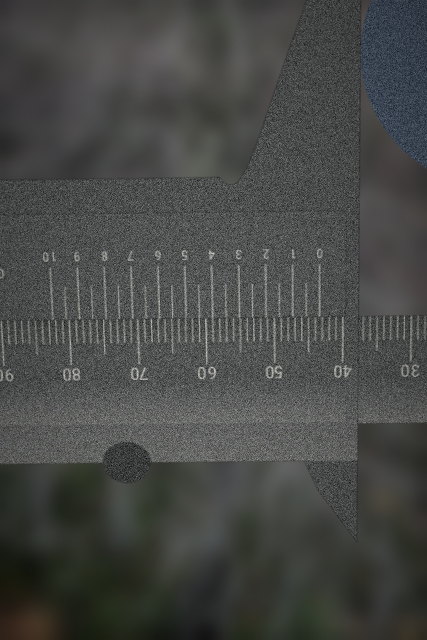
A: 43.4 mm
